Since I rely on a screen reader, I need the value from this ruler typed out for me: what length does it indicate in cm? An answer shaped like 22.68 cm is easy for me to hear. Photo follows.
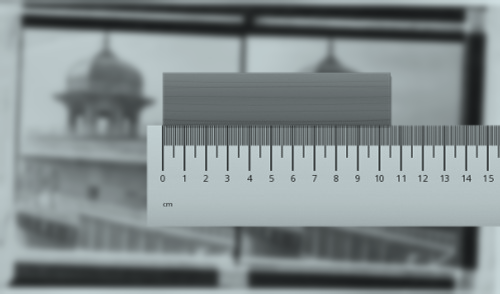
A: 10.5 cm
